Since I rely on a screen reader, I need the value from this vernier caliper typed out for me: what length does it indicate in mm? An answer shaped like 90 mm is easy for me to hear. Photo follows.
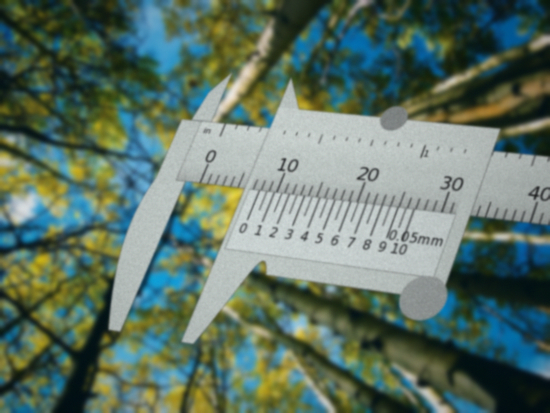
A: 7.8 mm
